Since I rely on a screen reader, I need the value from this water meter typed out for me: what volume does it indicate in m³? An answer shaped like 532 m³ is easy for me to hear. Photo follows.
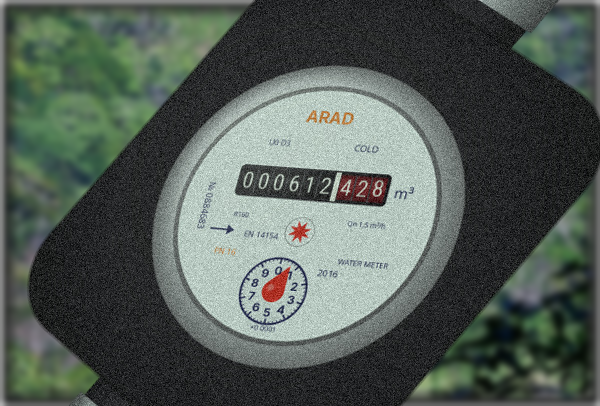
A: 612.4280 m³
